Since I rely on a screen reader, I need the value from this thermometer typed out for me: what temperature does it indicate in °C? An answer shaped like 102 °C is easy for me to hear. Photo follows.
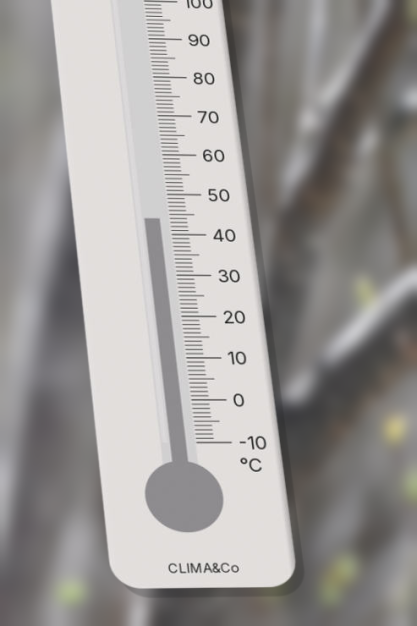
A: 44 °C
